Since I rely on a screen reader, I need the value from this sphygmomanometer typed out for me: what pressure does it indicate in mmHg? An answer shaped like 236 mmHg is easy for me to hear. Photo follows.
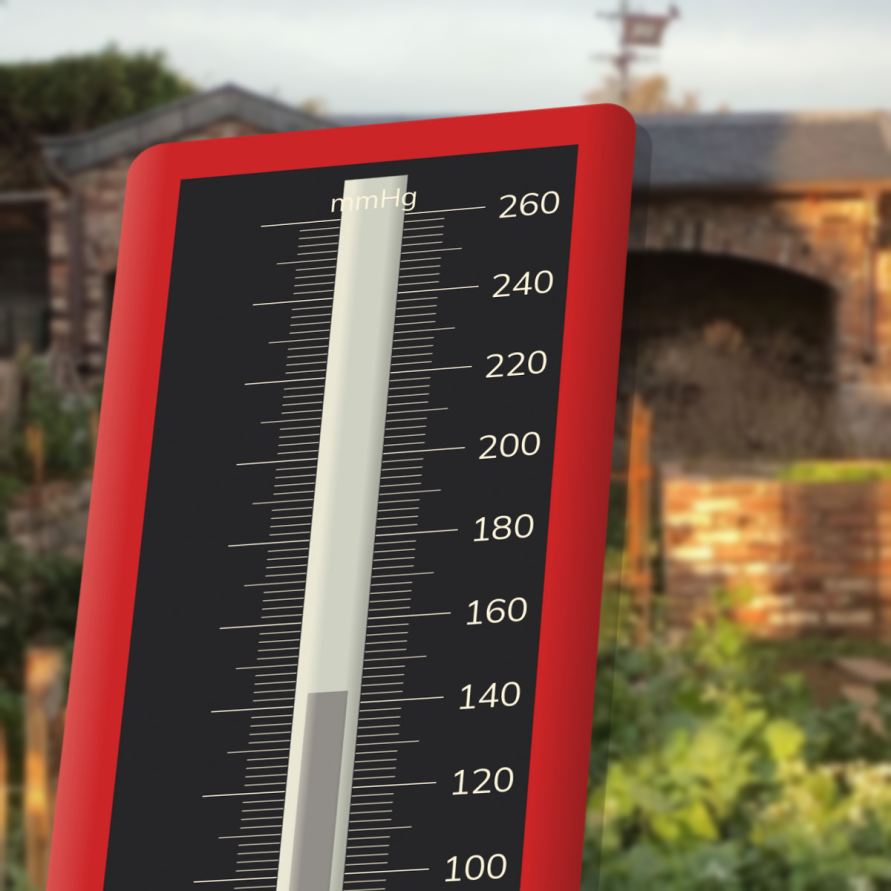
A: 143 mmHg
